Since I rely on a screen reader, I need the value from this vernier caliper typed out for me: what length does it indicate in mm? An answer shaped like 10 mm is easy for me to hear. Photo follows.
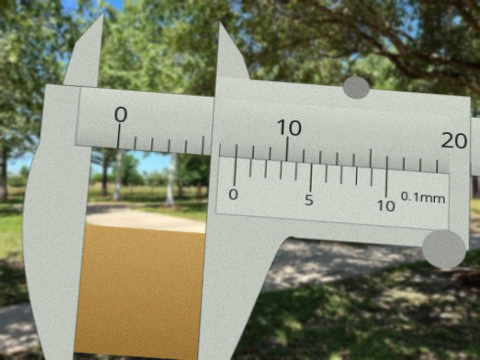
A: 7.0 mm
